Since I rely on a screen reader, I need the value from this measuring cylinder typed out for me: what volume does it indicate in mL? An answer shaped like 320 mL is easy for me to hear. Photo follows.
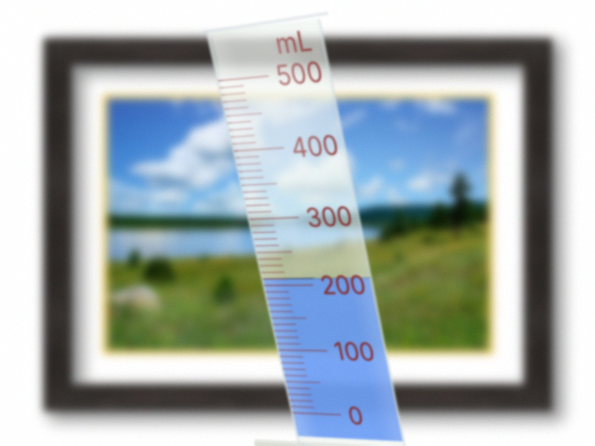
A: 210 mL
